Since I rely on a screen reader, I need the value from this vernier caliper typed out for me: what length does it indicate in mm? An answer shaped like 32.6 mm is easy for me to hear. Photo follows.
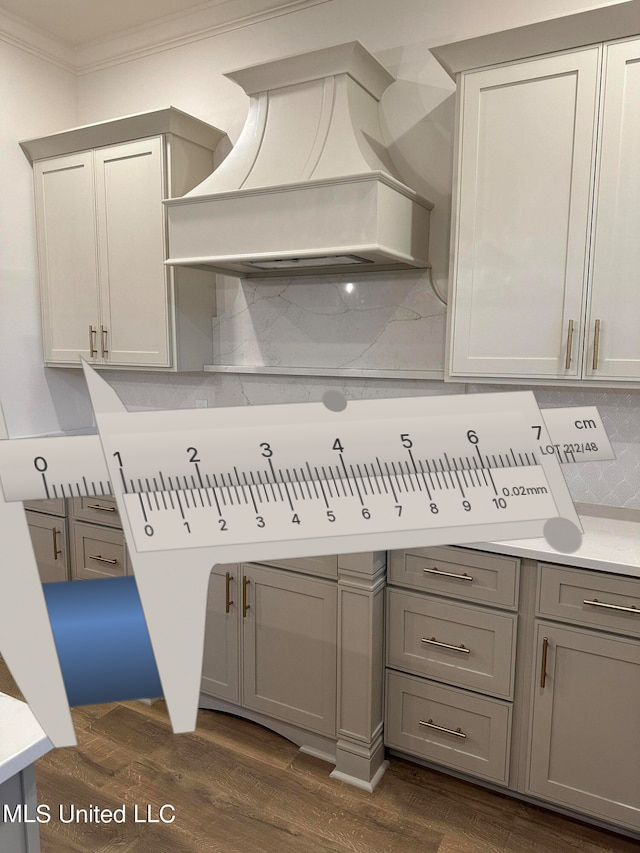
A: 11.6 mm
